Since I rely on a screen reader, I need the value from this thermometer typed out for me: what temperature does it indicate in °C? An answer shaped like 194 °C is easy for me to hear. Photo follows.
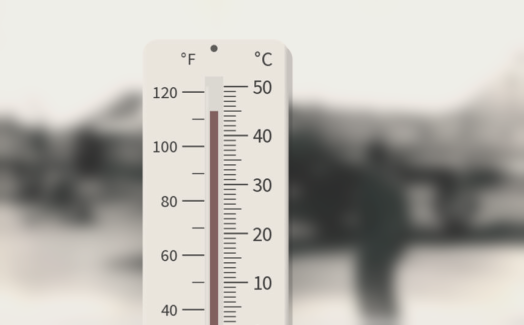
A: 45 °C
